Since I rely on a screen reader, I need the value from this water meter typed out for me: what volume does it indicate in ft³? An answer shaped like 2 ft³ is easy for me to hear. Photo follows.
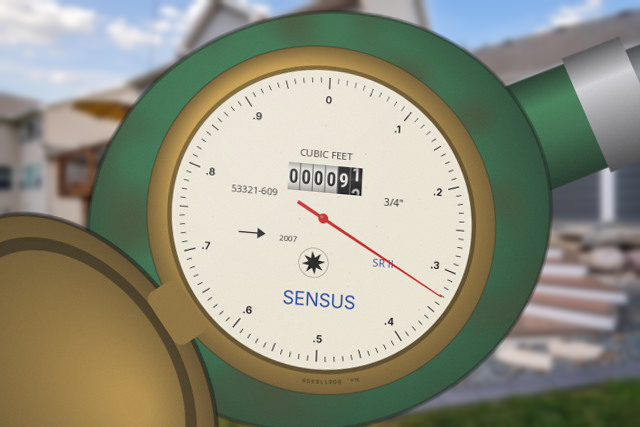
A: 91.33 ft³
